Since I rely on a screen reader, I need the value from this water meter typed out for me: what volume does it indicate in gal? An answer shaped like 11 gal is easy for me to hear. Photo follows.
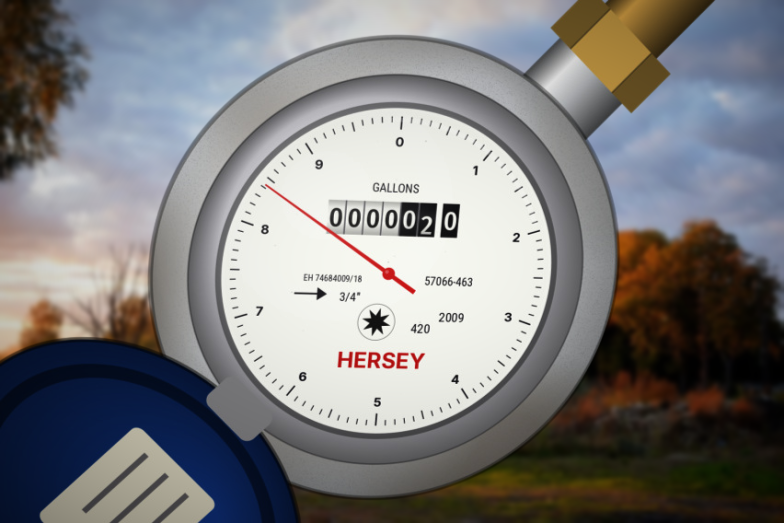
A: 18.4 gal
